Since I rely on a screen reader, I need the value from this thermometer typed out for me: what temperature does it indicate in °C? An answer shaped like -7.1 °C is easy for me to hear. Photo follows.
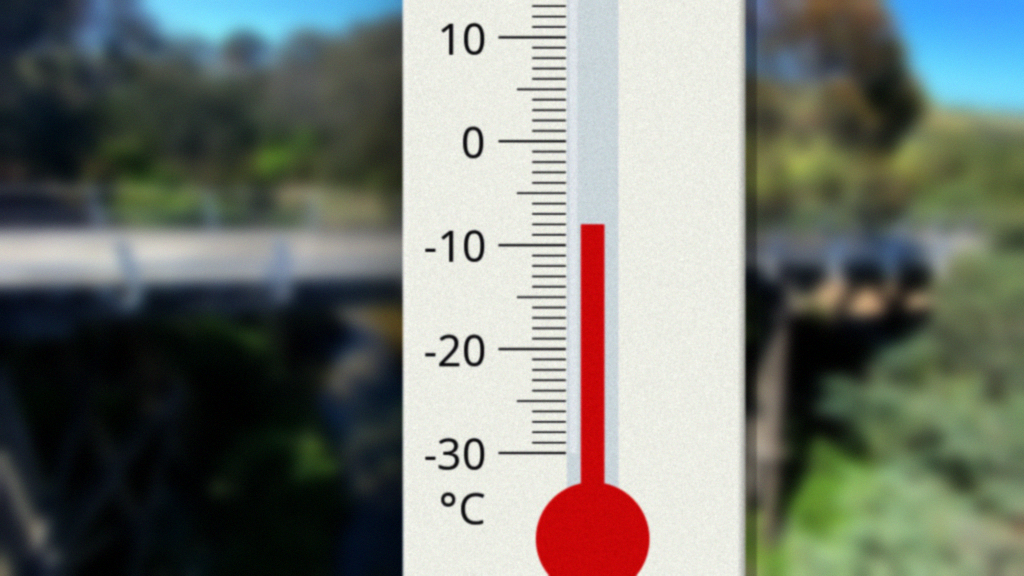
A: -8 °C
